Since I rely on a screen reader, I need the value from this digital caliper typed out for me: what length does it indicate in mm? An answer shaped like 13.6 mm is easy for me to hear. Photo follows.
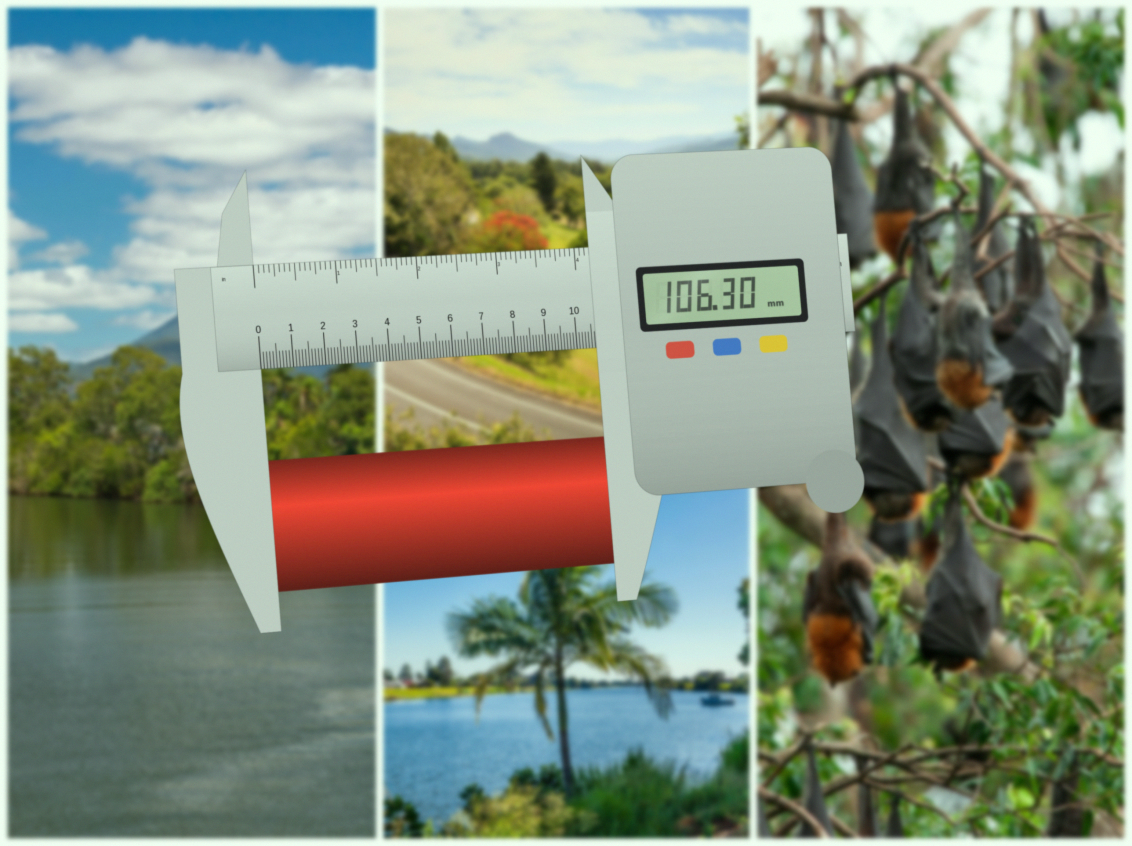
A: 106.30 mm
